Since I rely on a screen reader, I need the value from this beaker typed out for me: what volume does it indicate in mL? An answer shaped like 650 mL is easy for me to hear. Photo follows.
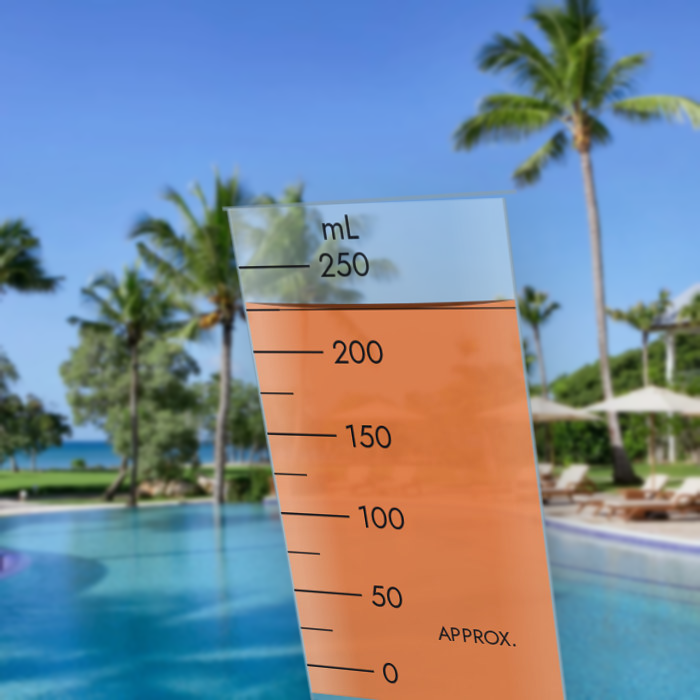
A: 225 mL
